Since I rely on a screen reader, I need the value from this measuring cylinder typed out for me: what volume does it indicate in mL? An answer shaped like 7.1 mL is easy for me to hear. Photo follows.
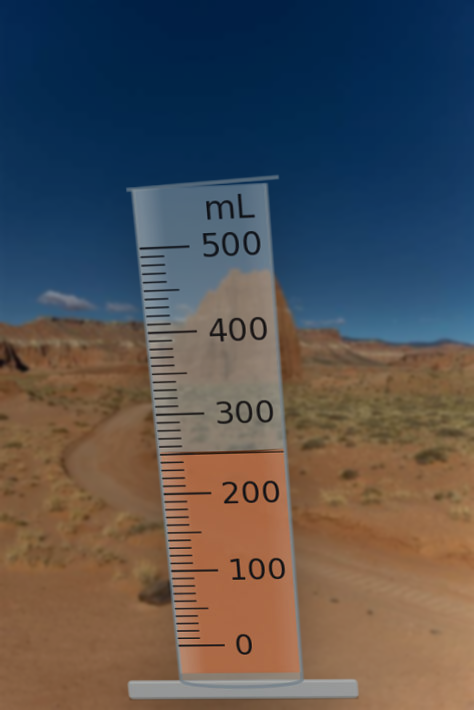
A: 250 mL
